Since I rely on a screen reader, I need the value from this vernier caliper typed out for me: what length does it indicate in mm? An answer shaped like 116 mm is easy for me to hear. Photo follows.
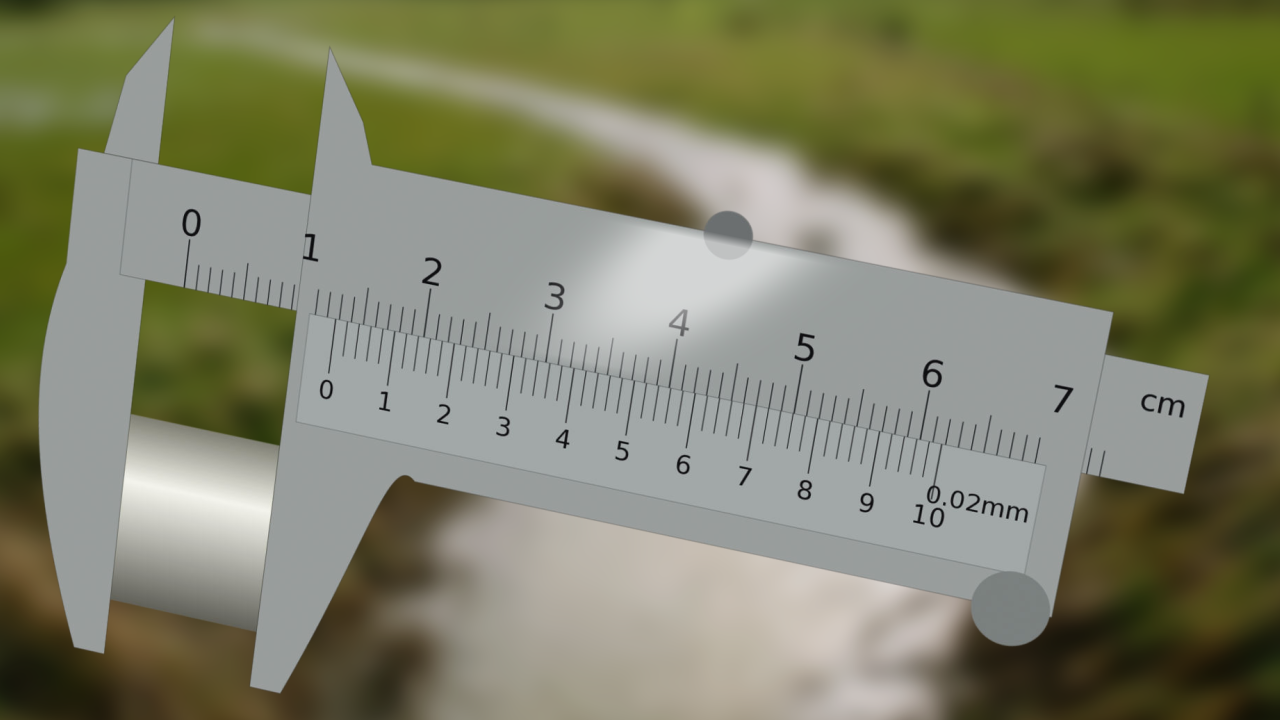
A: 12.7 mm
